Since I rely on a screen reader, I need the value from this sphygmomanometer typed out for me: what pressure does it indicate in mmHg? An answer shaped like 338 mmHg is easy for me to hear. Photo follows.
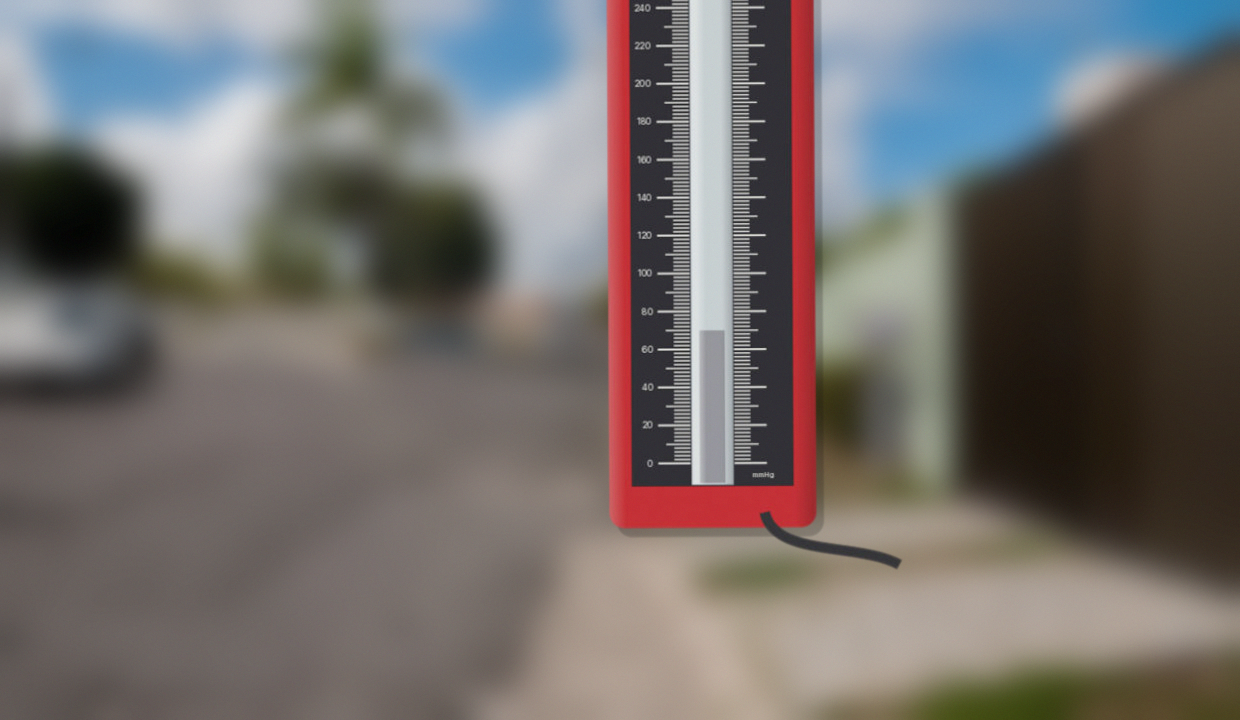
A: 70 mmHg
